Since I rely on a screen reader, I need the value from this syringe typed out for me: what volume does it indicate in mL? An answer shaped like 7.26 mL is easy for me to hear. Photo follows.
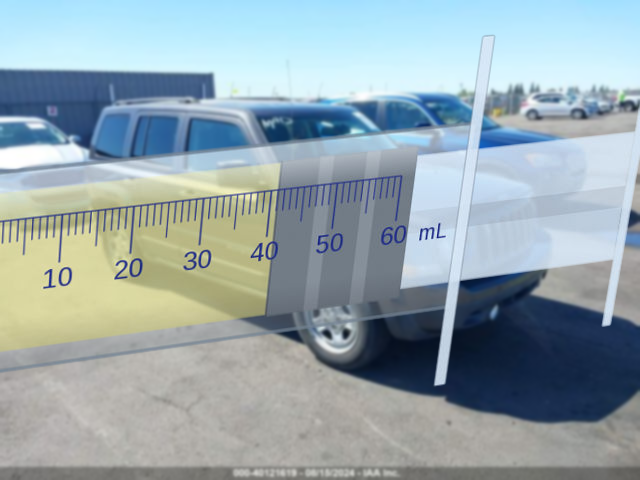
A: 41 mL
